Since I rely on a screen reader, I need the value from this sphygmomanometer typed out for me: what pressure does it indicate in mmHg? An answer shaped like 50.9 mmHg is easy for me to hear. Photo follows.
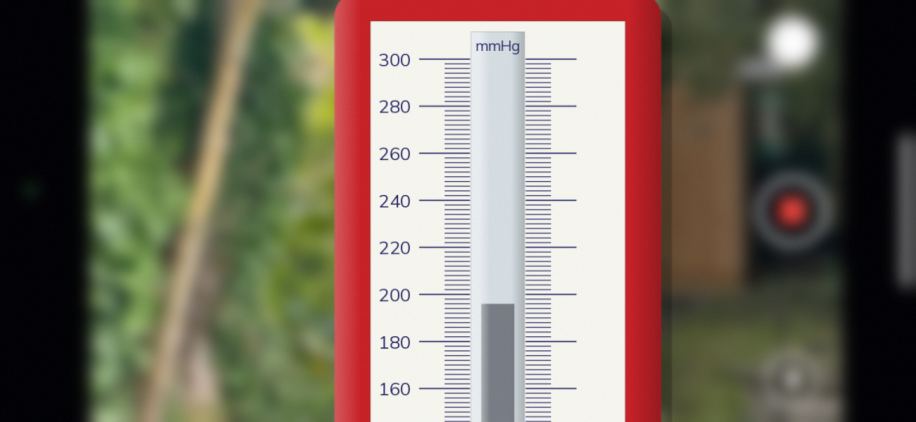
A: 196 mmHg
